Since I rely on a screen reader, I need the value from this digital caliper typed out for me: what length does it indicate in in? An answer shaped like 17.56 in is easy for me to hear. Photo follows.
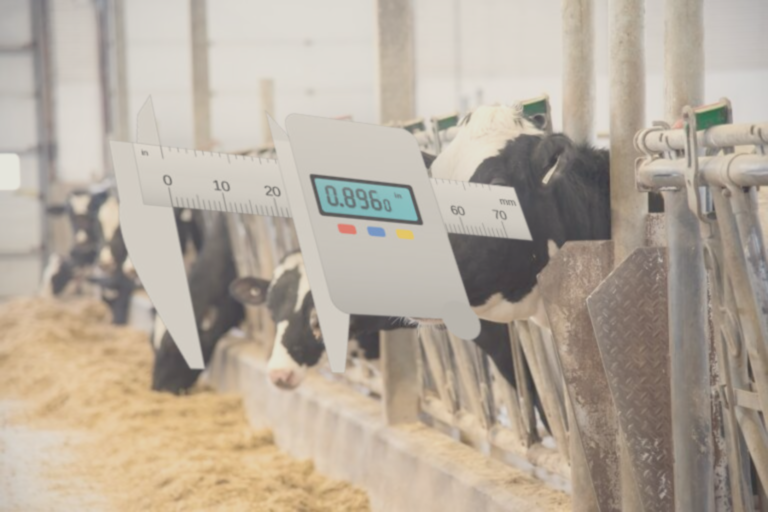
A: 0.8960 in
